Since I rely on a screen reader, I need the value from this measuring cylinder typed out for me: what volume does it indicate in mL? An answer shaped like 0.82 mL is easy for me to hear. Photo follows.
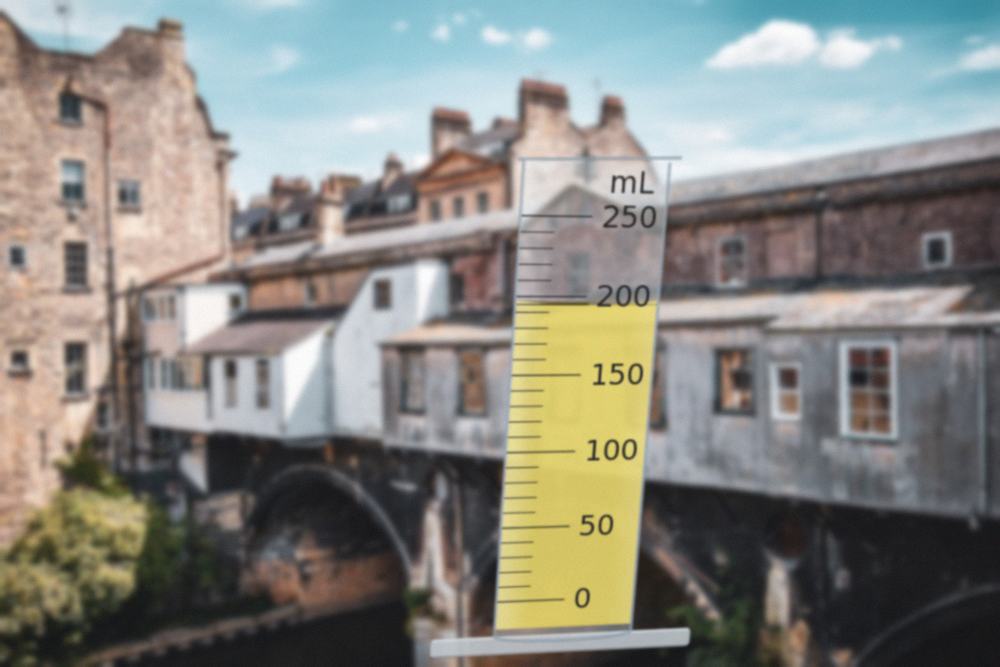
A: 195 mL
